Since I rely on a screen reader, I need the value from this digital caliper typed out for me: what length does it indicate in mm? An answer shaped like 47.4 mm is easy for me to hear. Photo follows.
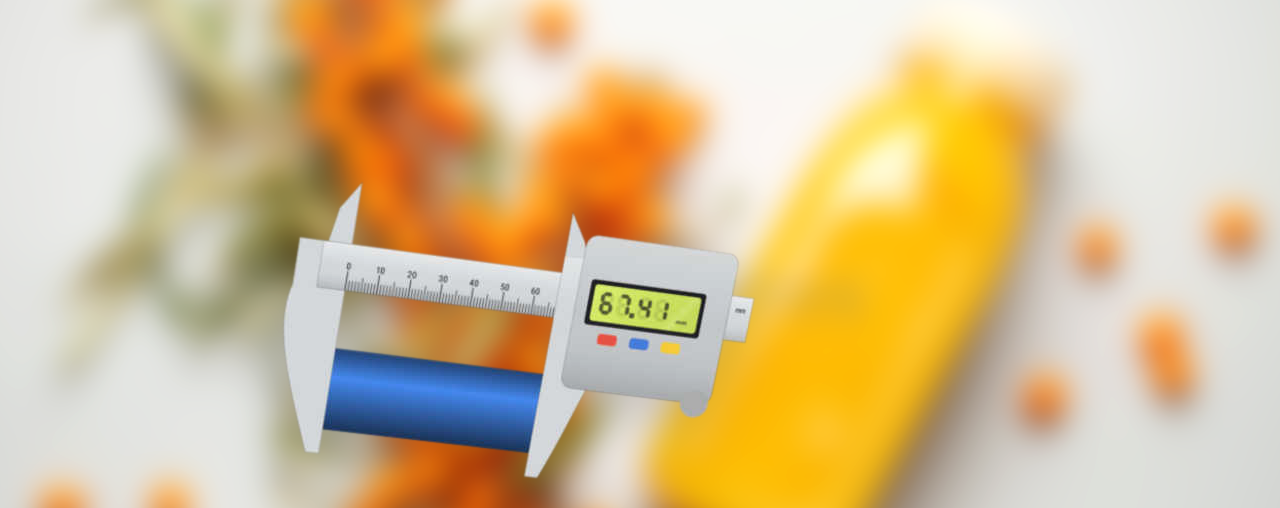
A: 67.41 mm
